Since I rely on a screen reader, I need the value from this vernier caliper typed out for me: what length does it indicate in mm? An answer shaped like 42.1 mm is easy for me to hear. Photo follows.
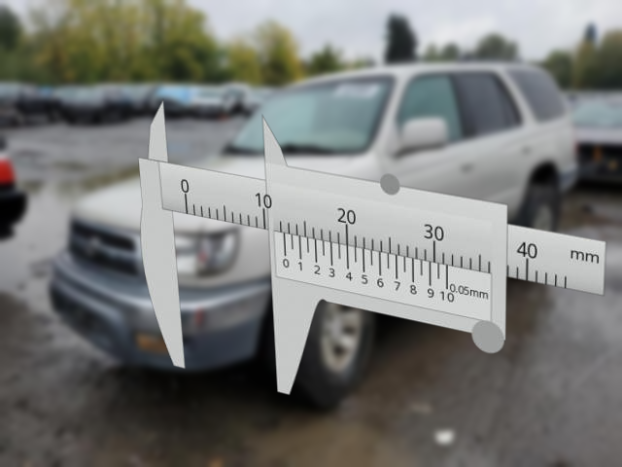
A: 12.4 mm
